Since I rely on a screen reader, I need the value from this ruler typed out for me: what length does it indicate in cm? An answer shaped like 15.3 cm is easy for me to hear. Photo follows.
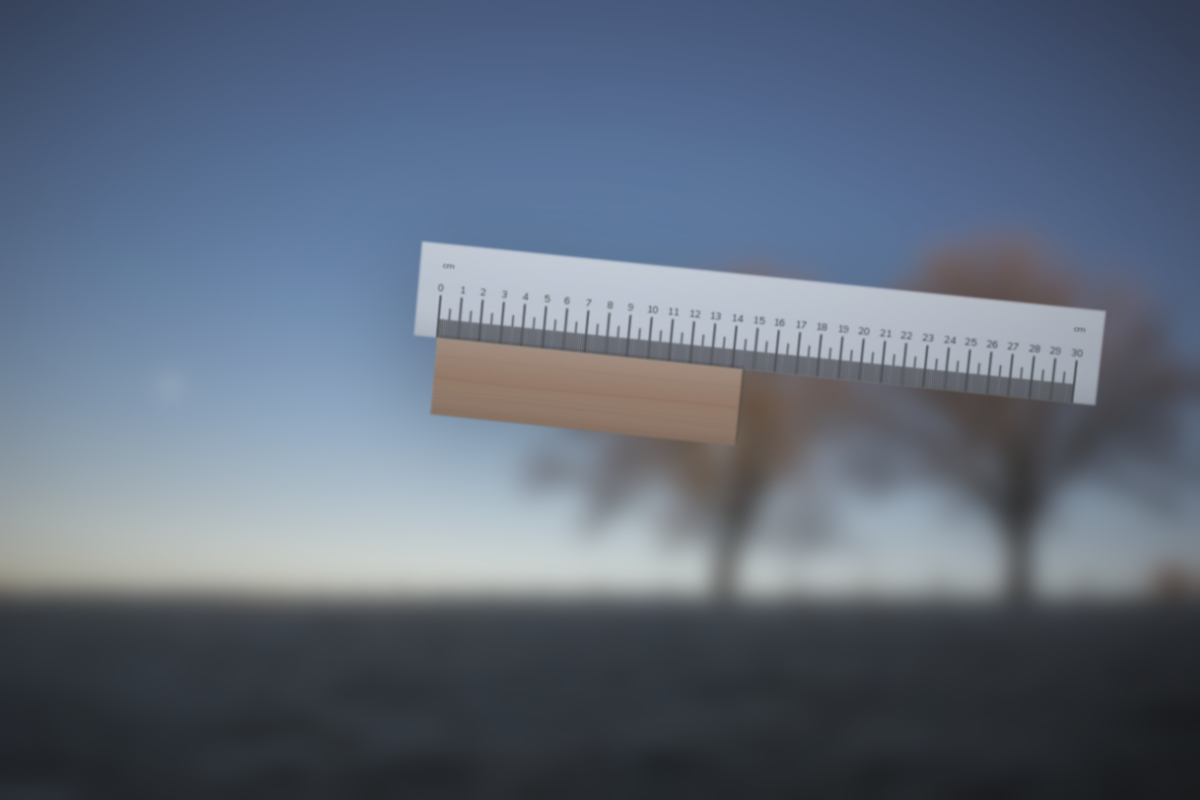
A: 14.5 cm
